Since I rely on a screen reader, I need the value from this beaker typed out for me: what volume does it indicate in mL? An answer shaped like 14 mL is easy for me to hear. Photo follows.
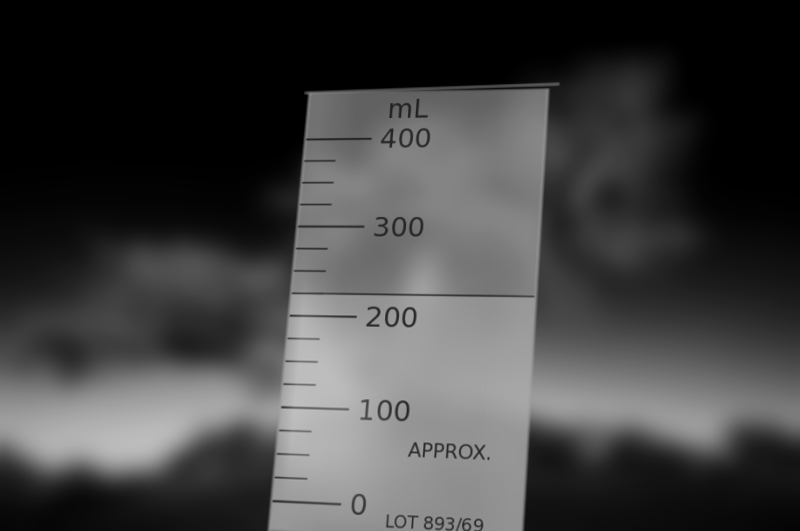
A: 225 mL
